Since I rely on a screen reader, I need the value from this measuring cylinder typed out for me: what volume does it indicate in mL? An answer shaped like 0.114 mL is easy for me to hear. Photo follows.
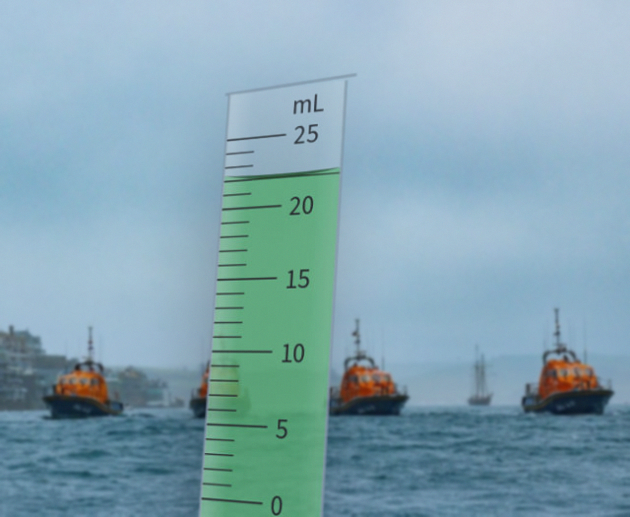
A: 22 mL
